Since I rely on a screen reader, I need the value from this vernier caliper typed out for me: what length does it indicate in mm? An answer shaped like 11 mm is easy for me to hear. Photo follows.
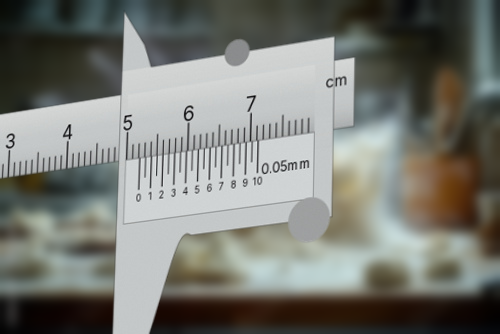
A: 52.2 mm
